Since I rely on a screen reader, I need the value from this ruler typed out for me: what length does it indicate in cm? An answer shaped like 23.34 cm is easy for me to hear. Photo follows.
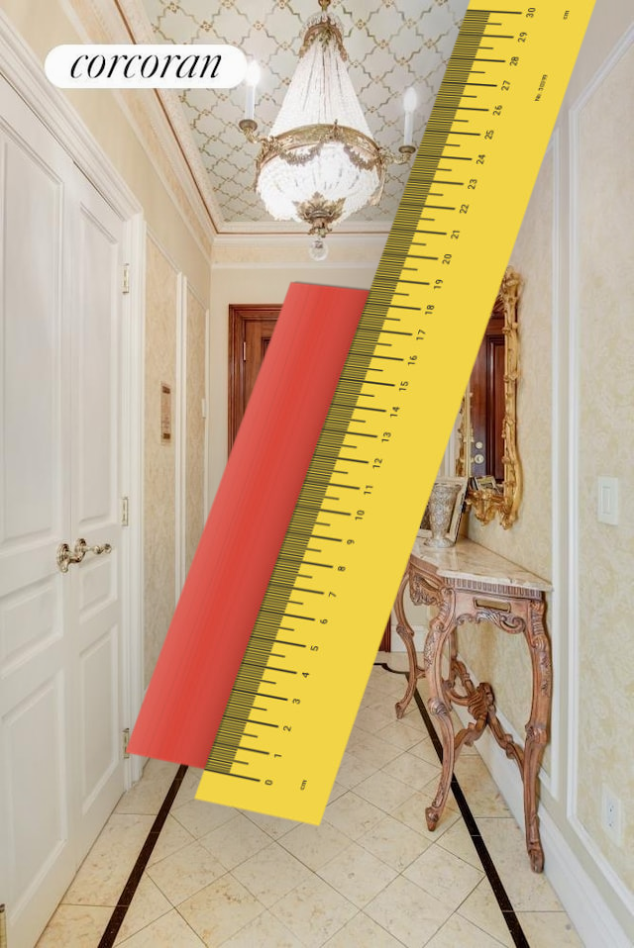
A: 18.5 cm
